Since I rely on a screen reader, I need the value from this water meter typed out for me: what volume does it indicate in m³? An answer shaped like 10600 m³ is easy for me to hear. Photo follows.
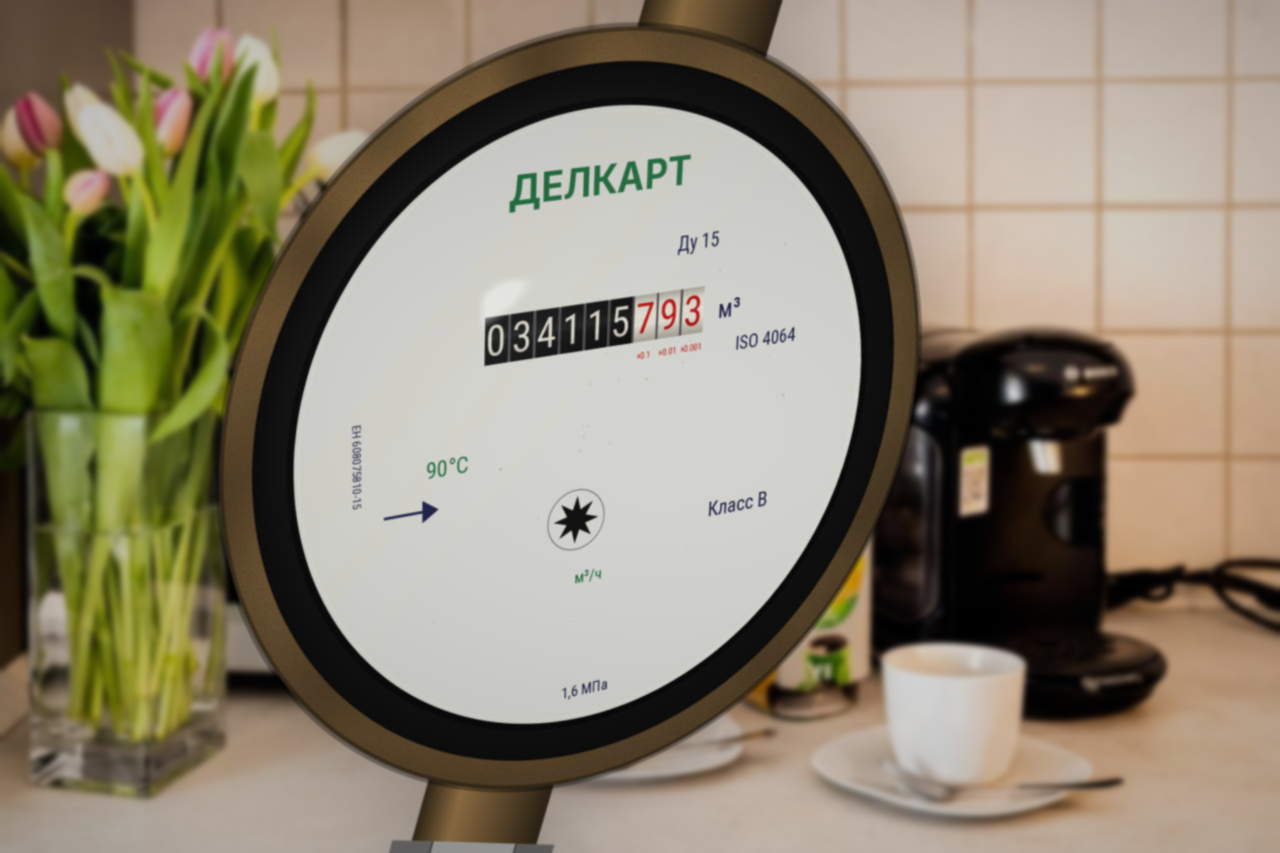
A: 34115.793 m³
